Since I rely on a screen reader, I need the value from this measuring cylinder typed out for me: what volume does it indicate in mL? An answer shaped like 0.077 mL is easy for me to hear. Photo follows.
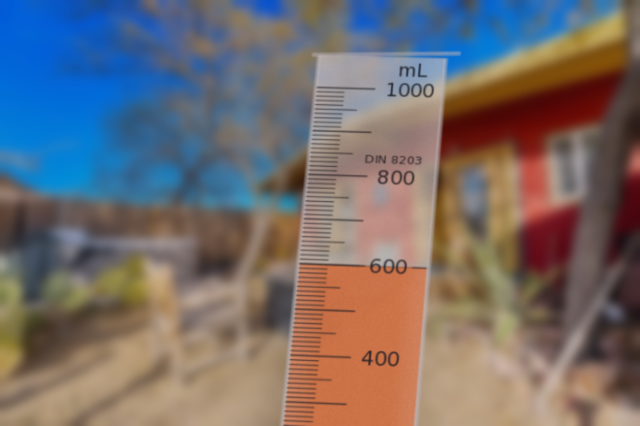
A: 600 mL
